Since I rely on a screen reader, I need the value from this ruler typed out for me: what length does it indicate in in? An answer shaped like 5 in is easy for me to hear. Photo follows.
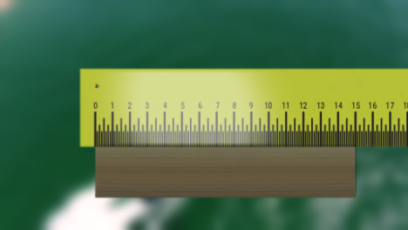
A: 15 in
